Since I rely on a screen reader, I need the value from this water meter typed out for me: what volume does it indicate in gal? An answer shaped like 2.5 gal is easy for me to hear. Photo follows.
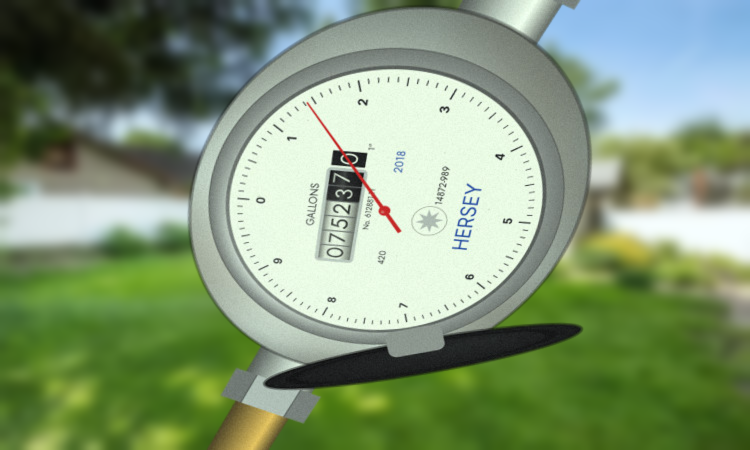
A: 752371.4 gal
